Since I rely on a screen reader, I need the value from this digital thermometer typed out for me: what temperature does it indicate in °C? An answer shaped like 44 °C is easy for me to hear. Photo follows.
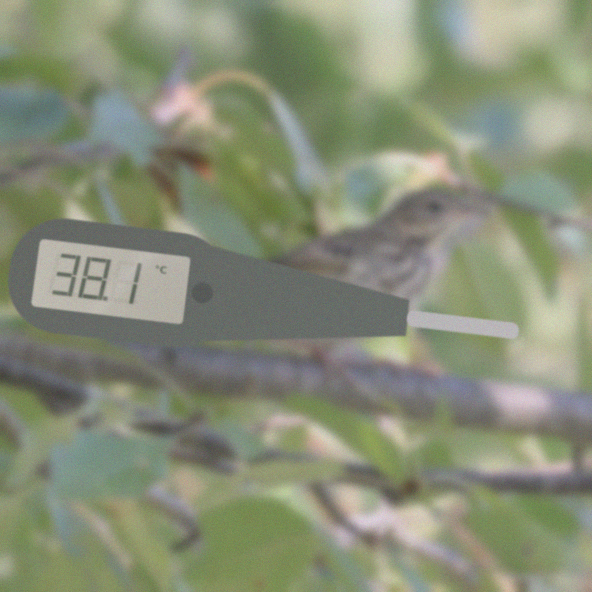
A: 38.1 °C
